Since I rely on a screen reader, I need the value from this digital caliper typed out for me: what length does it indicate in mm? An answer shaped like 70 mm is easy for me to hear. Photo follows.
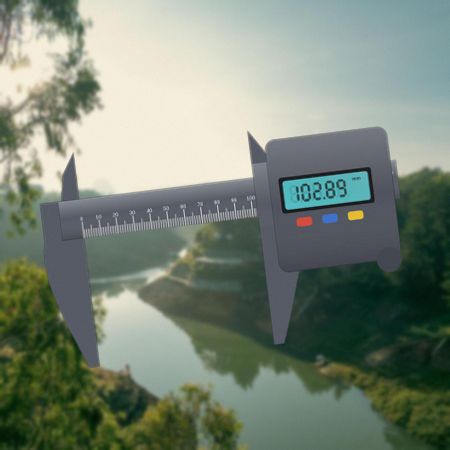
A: 102.89 mm
